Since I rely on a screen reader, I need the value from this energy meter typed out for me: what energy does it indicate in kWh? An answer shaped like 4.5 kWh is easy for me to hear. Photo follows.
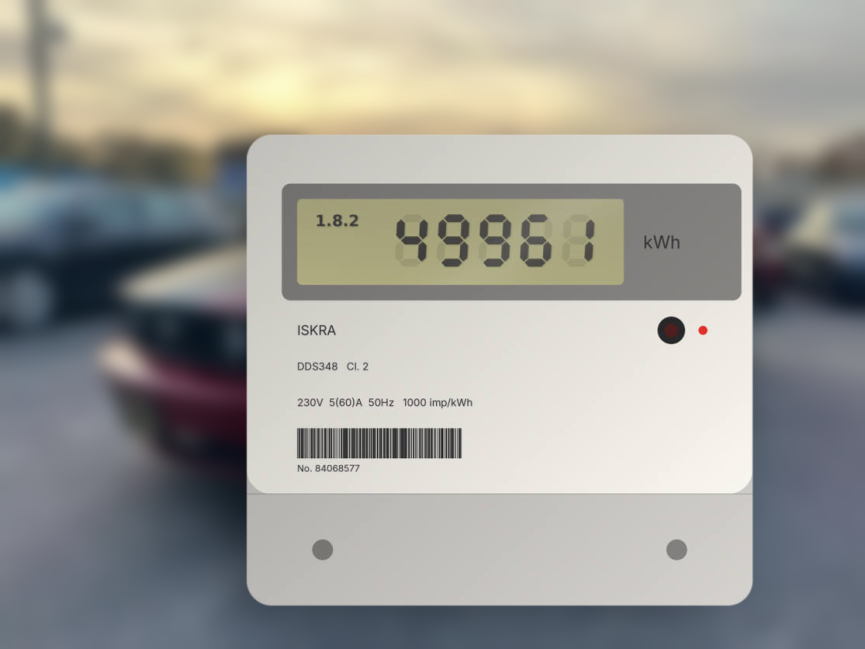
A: 49961 kWh
